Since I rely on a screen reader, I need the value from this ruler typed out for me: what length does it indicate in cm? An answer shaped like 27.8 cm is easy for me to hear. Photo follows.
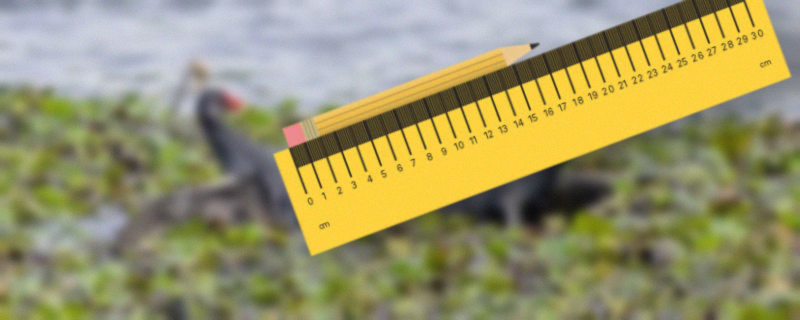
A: 17 cm
